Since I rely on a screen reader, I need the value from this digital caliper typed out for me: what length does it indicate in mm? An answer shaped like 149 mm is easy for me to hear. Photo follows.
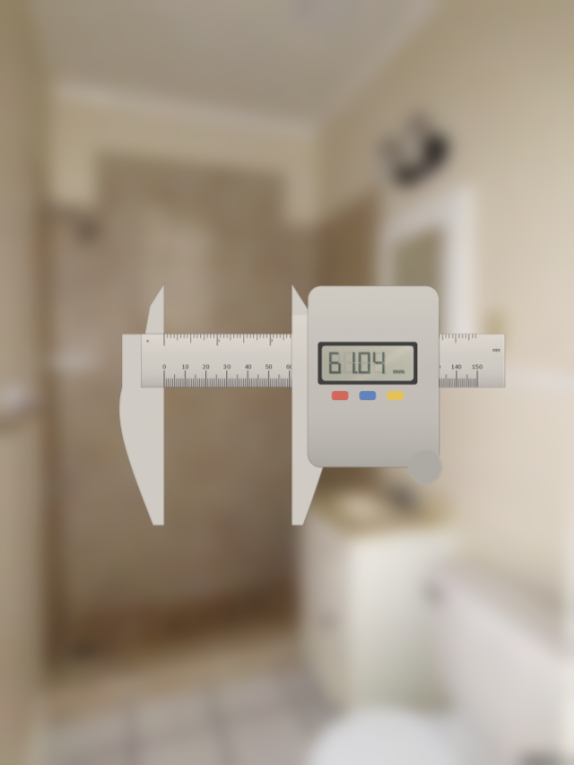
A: 61.04 mm
